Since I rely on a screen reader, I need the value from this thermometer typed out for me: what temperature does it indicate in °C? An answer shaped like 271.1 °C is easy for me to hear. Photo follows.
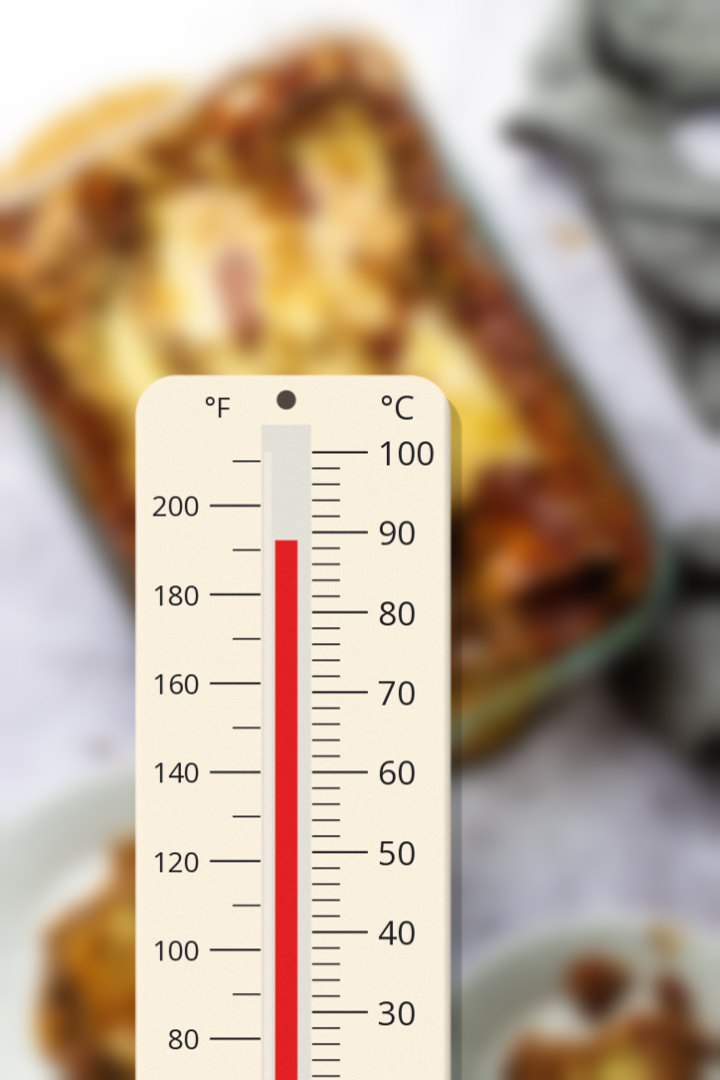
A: 89 °C
